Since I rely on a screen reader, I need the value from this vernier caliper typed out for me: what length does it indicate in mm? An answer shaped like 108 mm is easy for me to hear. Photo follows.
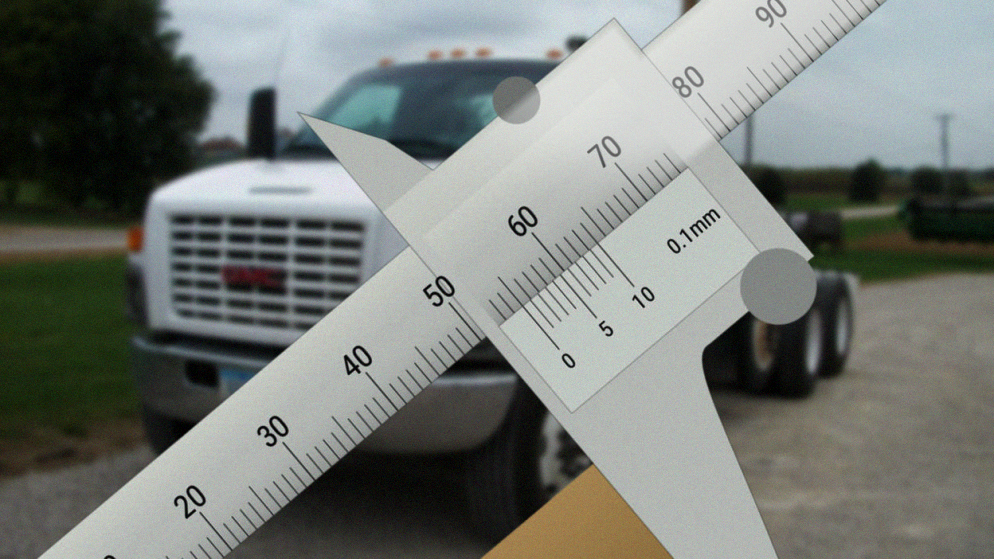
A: 55.0 mm
